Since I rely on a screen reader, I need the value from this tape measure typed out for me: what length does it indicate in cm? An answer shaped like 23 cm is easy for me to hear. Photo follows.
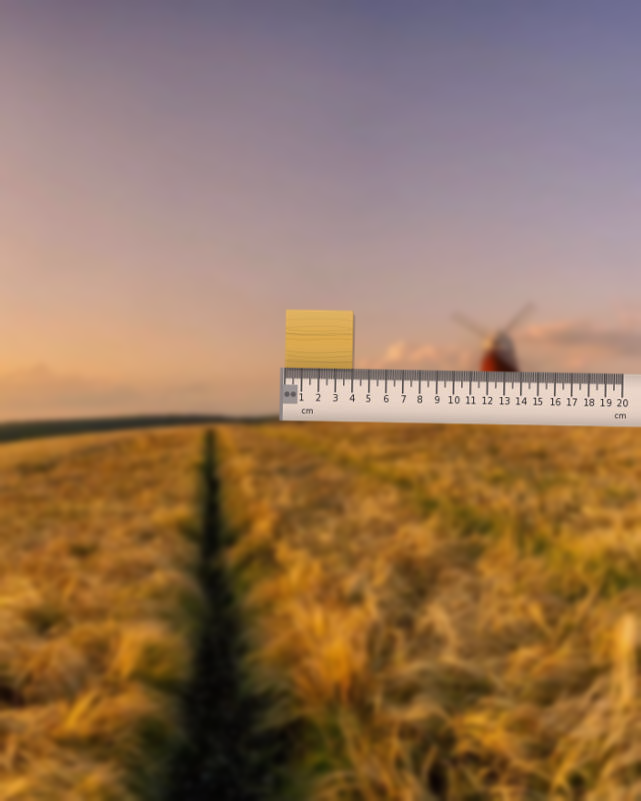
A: 4 cm
